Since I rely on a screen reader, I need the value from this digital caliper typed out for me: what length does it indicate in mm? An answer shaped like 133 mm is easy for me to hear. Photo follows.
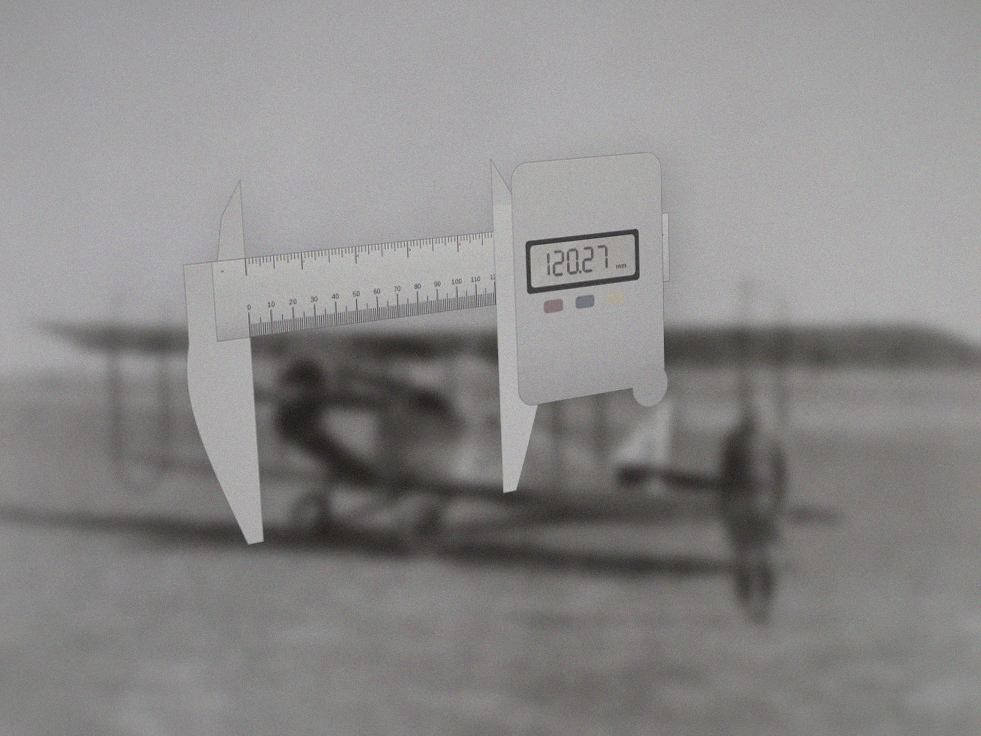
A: 120.27 mm
